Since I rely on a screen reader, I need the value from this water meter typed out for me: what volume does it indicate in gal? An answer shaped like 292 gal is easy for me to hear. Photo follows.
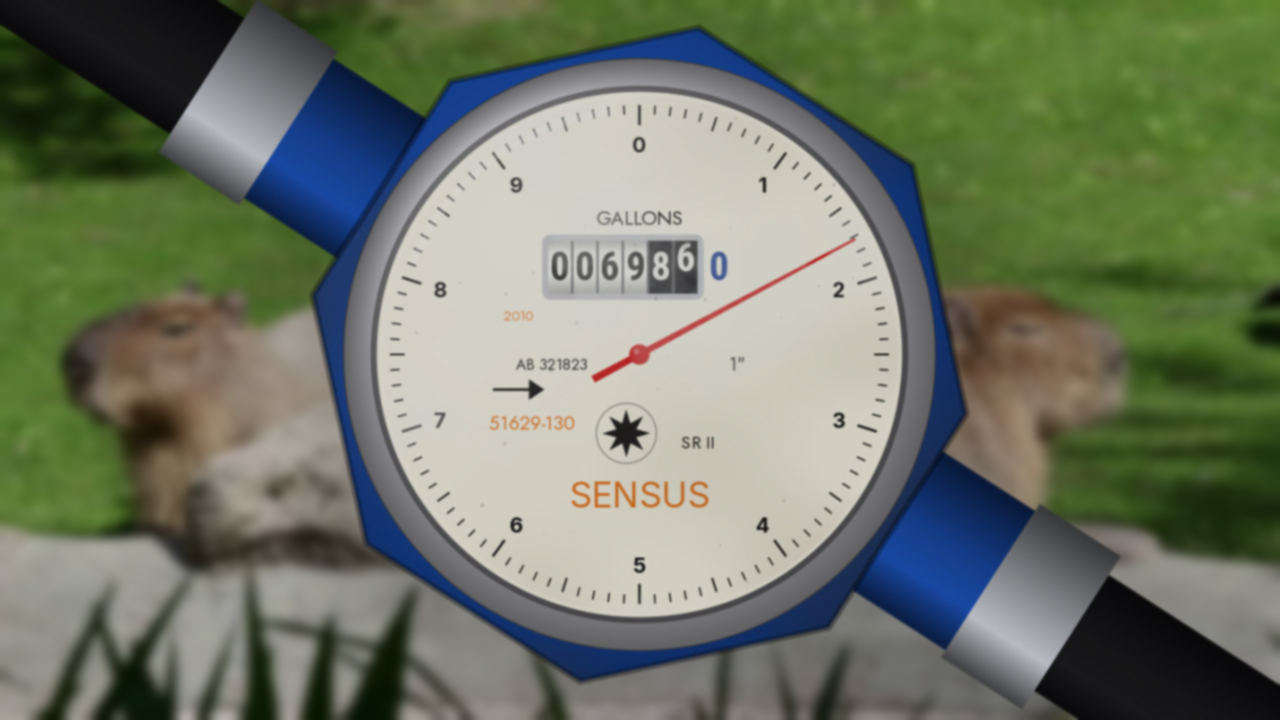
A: 69861.7 gal
